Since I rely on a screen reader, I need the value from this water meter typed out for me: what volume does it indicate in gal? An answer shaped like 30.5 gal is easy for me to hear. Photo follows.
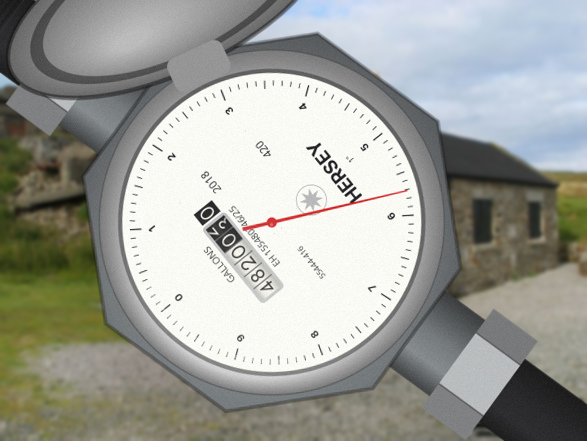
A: 4820025.7 gal
